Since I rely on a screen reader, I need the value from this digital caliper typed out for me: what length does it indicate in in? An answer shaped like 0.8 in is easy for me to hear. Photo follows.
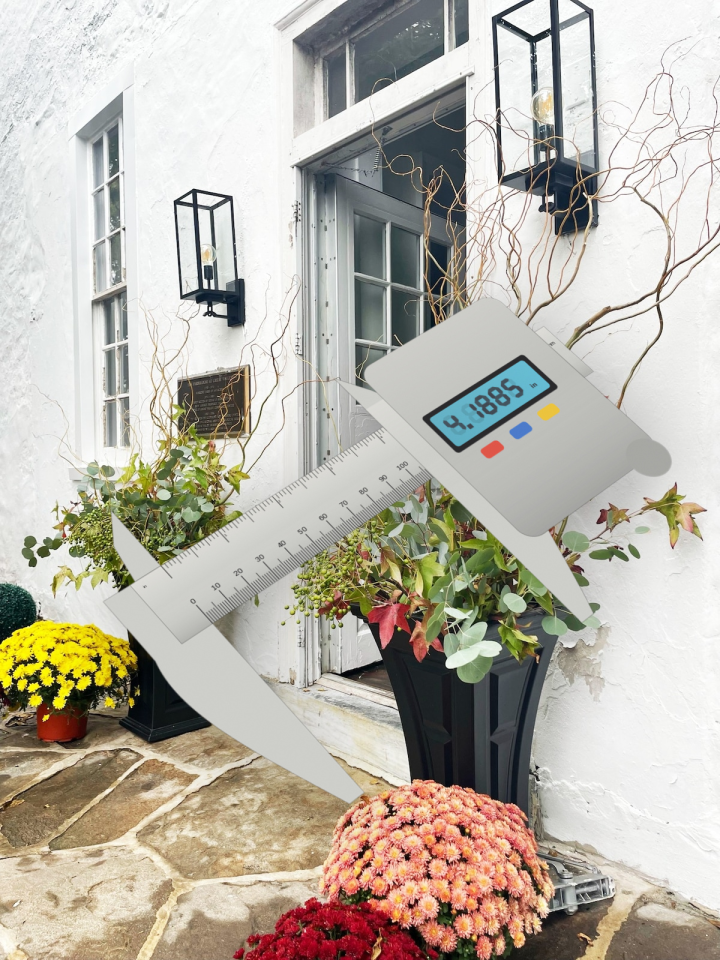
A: 4.1885 in
